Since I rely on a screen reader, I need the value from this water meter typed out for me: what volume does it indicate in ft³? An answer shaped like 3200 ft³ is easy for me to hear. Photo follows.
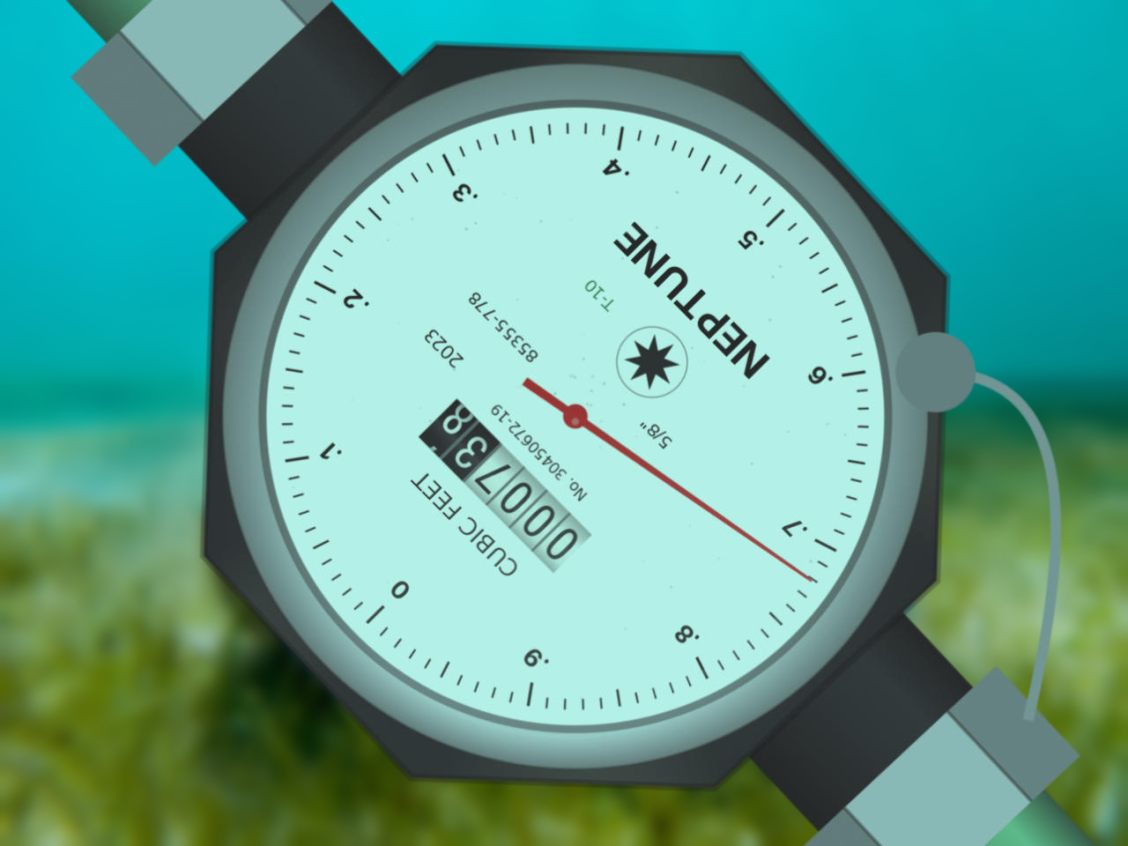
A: 737.72 ft³
